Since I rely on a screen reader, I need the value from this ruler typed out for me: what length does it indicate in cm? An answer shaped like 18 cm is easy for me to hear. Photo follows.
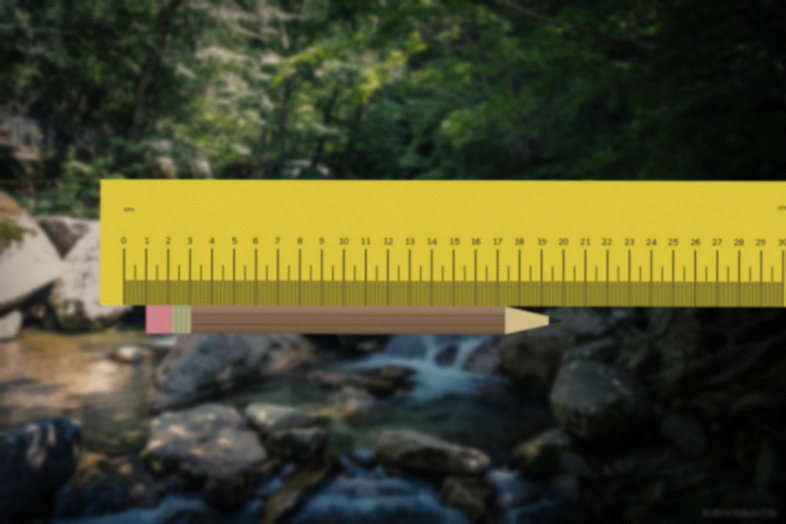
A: 19 cm
